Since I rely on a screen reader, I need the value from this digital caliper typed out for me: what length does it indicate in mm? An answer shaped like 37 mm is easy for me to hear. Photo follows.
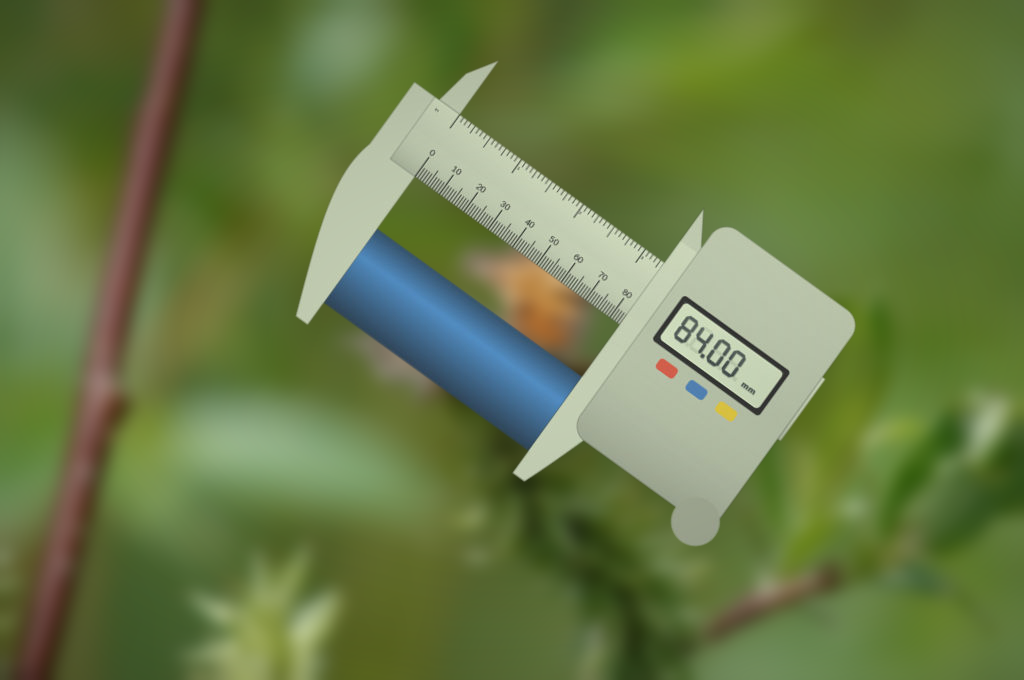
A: 84.00 mm
